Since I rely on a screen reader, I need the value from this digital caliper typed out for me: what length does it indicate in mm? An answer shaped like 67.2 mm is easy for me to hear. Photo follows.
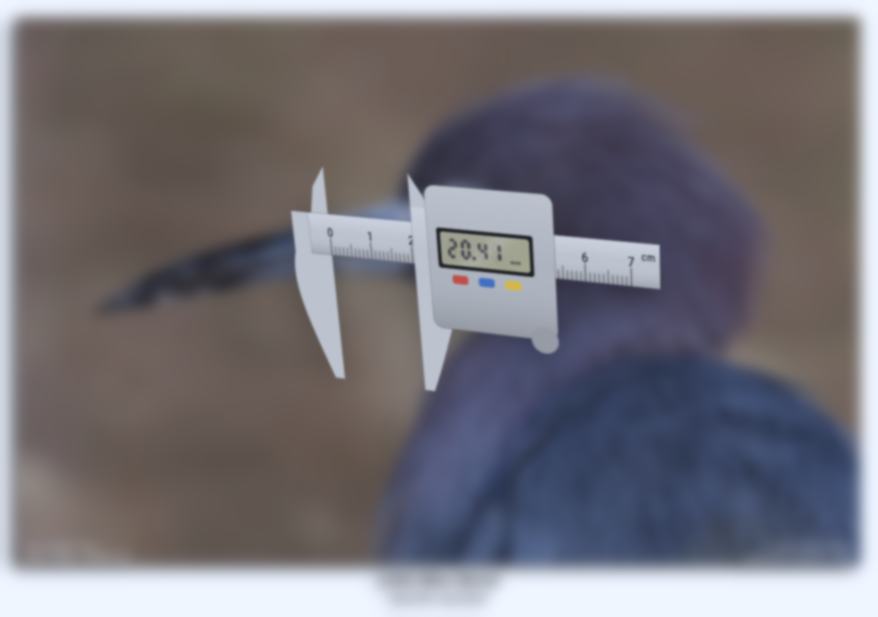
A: 20.41 mm
